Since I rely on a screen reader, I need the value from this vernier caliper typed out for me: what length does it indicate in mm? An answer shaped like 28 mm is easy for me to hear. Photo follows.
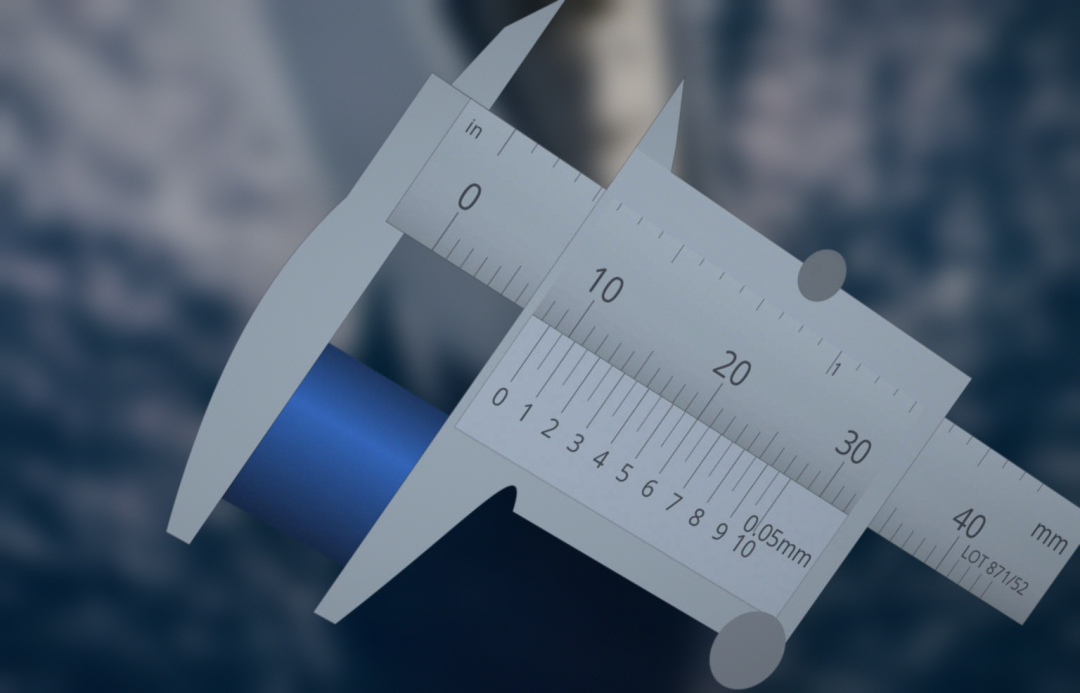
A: 8.6 mm
